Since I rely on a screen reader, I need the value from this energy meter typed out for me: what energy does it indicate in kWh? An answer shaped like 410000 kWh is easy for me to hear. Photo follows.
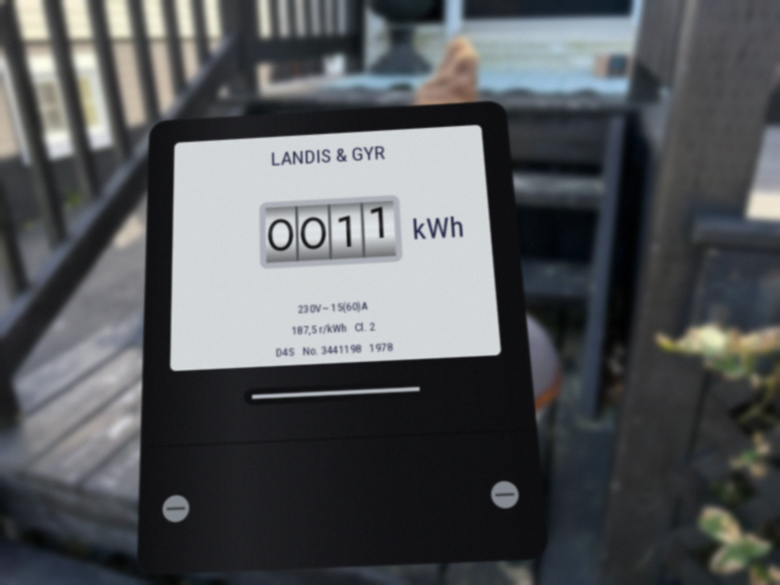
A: 11 kWh
